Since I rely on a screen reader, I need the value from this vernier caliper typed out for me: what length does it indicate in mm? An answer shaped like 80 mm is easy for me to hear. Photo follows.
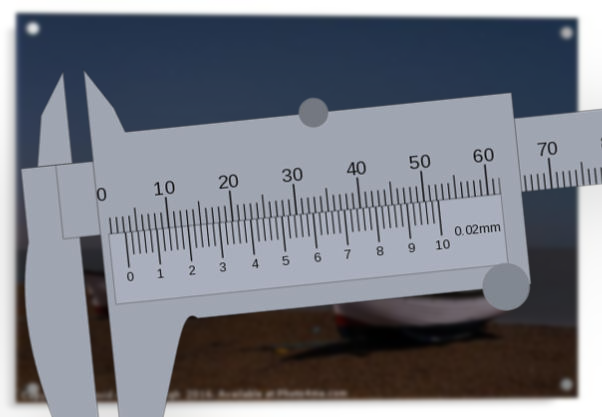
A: 3.2 mm
